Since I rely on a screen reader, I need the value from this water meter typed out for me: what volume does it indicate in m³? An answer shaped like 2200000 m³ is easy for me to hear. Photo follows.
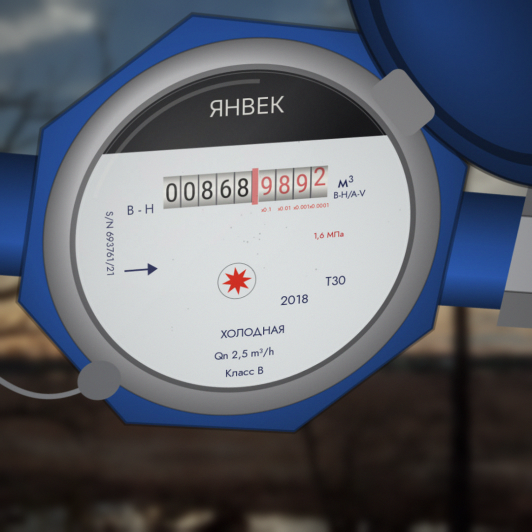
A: 868.9892 m³
